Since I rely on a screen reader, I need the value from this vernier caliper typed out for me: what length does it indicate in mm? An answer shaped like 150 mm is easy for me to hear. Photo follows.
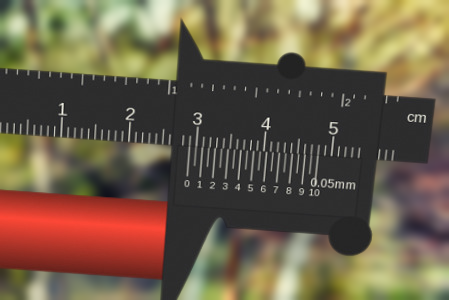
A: 29.0 mm
